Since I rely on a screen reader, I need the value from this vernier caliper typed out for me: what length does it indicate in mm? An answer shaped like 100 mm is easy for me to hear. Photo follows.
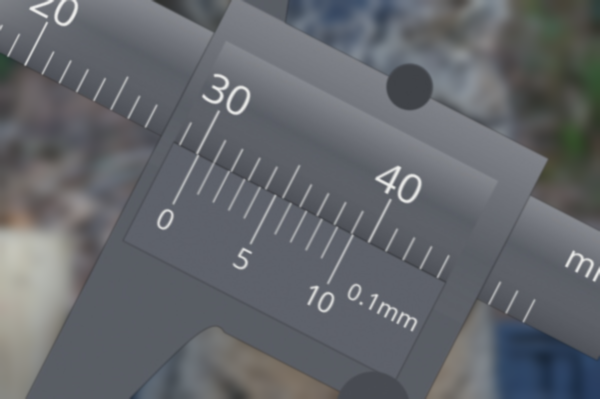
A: 30.1 mm
